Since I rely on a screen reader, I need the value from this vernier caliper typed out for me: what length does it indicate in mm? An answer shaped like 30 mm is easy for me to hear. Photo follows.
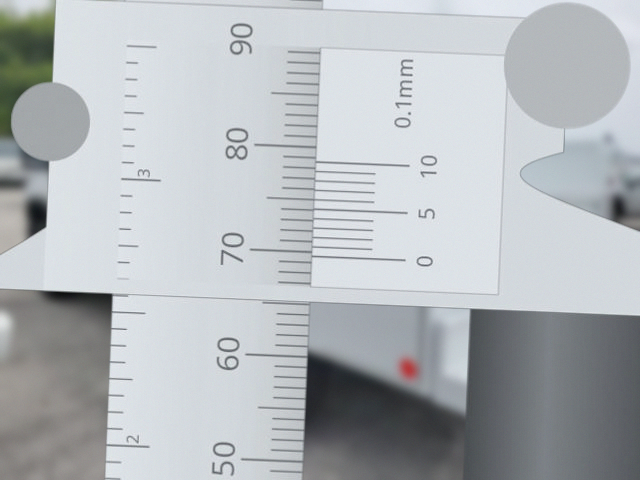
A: 69.6 mm
